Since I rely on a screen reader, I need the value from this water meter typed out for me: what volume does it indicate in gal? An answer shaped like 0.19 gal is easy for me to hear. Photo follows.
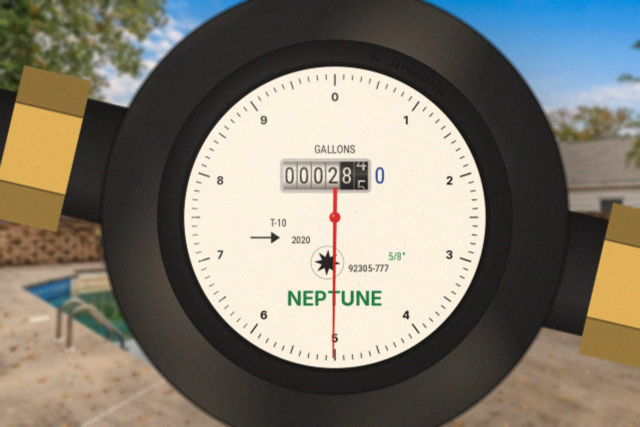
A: 2845.0 gal
